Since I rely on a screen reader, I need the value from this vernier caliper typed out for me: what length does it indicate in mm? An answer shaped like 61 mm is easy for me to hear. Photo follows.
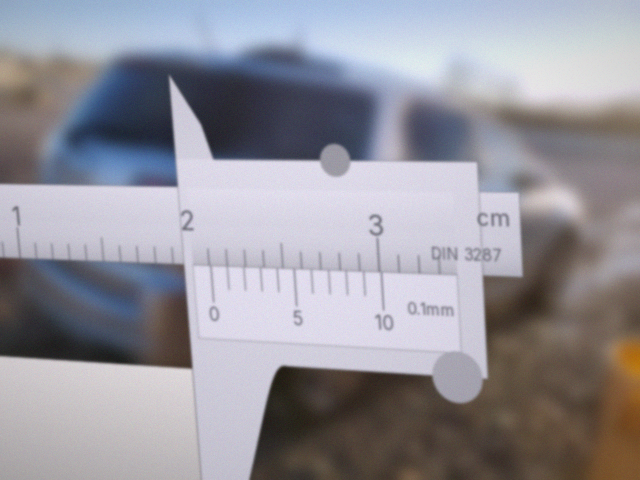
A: 21.1 mm
